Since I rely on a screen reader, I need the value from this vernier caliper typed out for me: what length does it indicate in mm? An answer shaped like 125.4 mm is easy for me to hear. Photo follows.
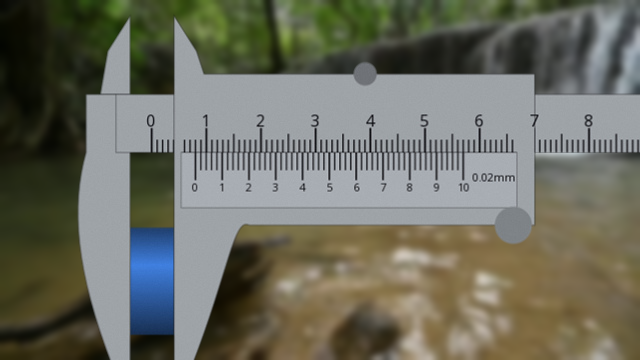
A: 8.0 mm
